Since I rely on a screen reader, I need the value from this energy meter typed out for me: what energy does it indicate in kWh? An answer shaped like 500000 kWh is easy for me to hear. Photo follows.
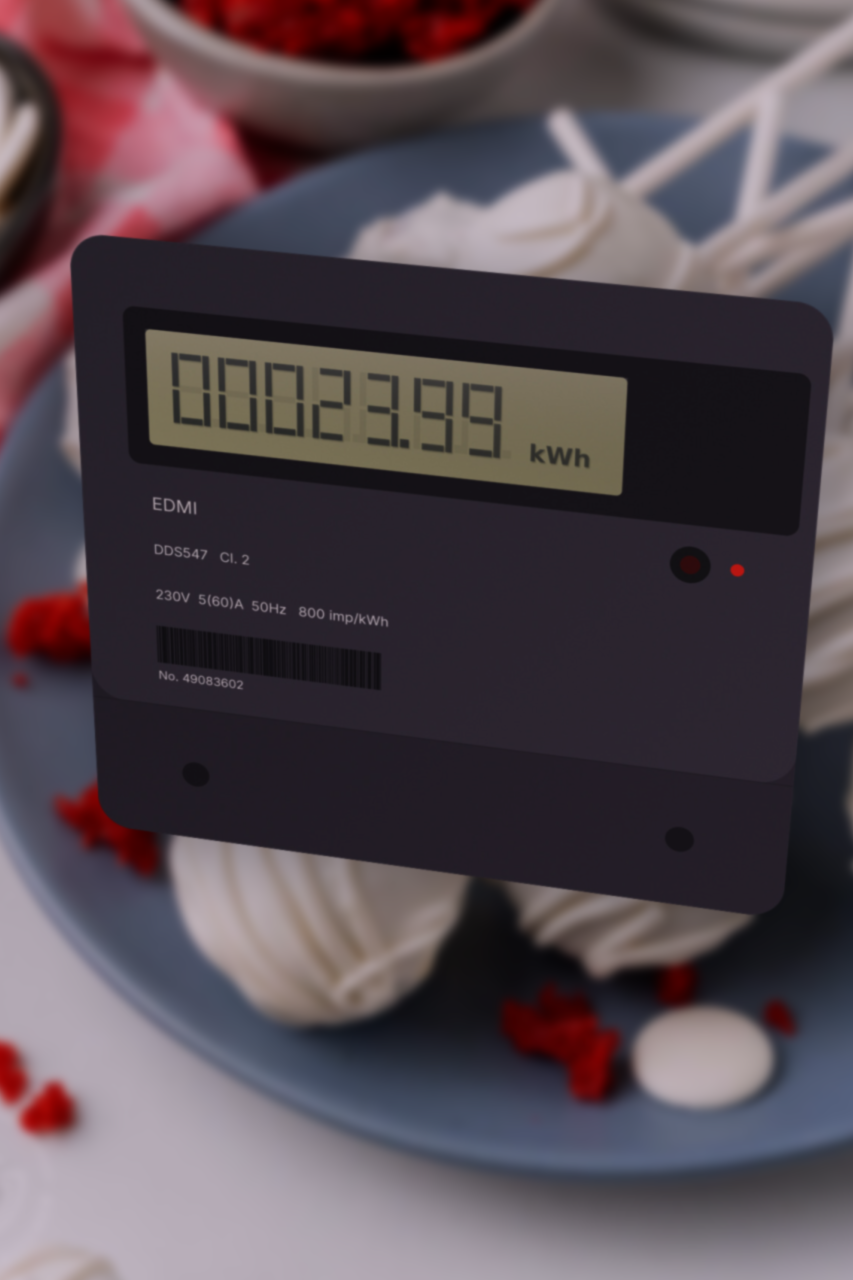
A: 23.99 kWh
